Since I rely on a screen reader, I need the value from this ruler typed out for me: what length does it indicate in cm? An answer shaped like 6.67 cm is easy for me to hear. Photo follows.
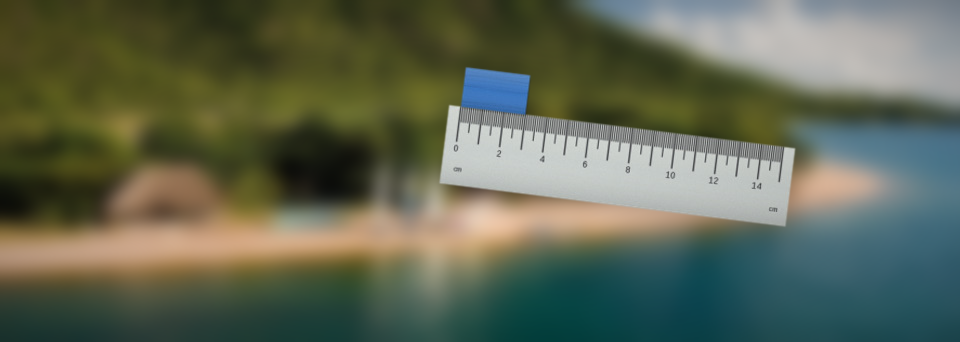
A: 3 cm
